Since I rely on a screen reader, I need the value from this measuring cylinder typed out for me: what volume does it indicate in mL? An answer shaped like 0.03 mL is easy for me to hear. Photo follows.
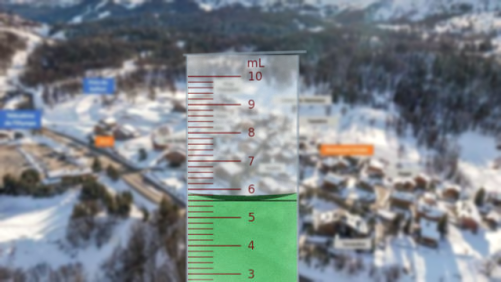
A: 5.6 mL
